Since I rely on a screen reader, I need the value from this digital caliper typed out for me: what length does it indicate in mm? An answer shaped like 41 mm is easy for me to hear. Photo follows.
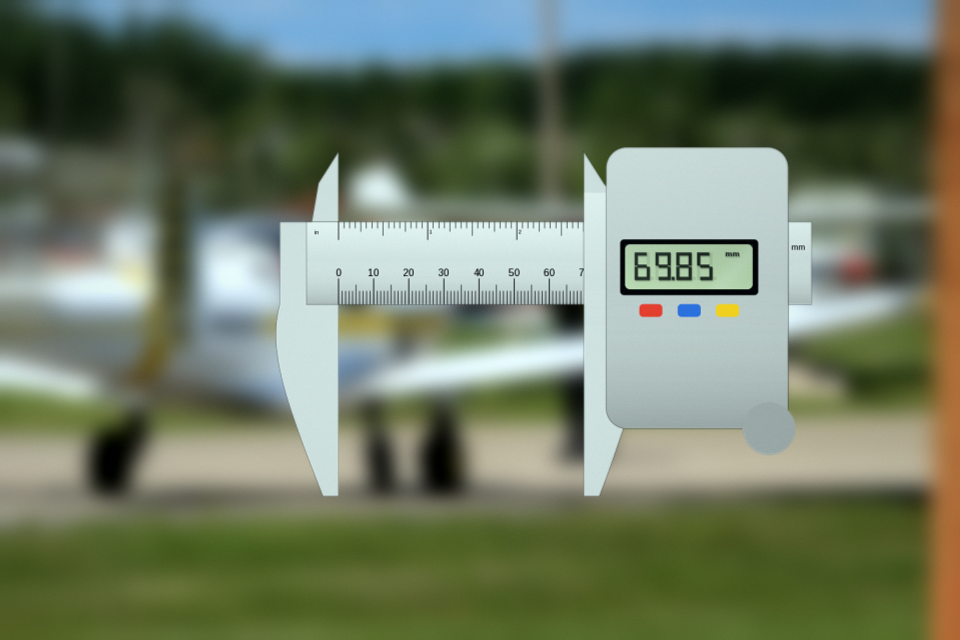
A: 69.85 mm
